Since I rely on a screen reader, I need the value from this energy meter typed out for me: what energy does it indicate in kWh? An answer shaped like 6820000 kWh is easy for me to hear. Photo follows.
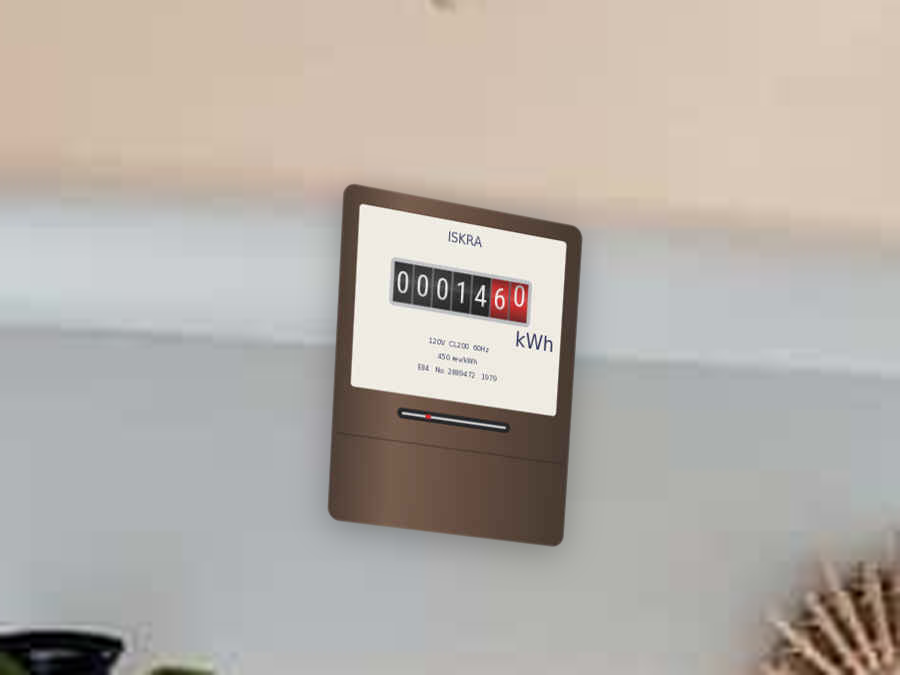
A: 14.60 kWh
